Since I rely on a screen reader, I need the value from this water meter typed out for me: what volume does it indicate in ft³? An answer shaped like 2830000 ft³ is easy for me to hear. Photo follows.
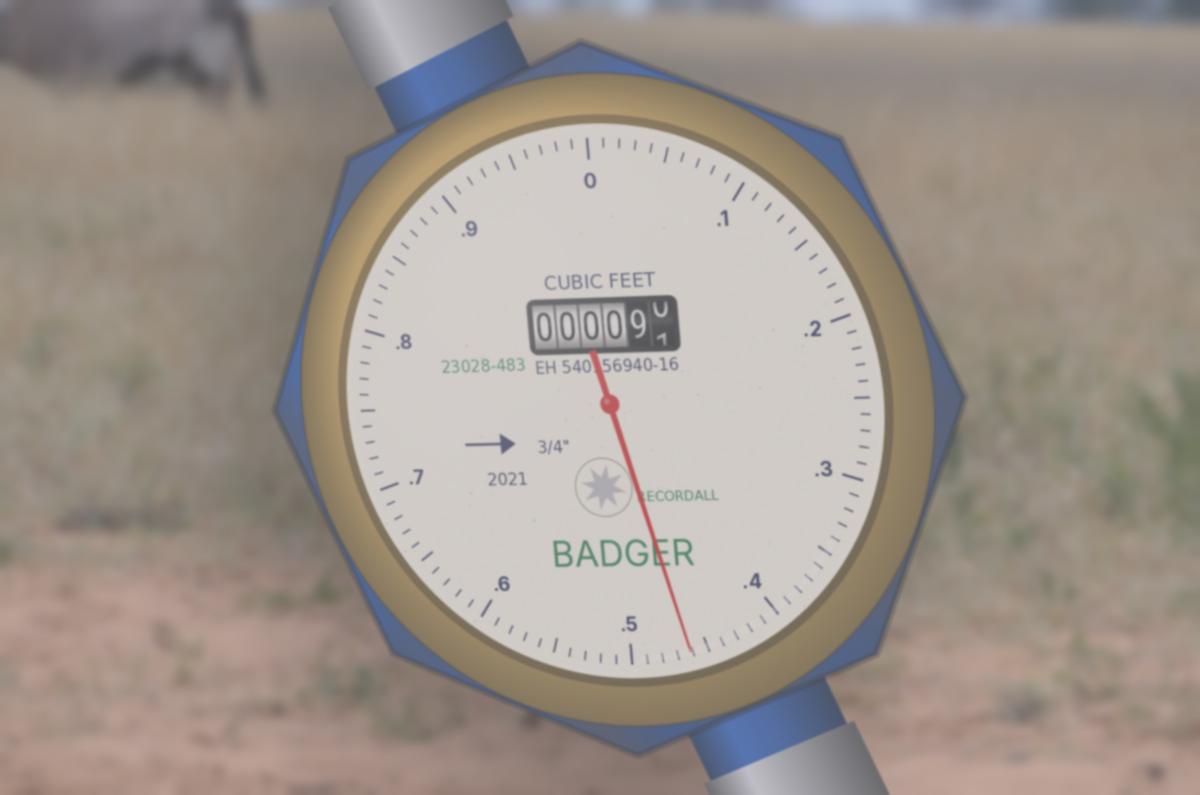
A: 90.46 ft³
